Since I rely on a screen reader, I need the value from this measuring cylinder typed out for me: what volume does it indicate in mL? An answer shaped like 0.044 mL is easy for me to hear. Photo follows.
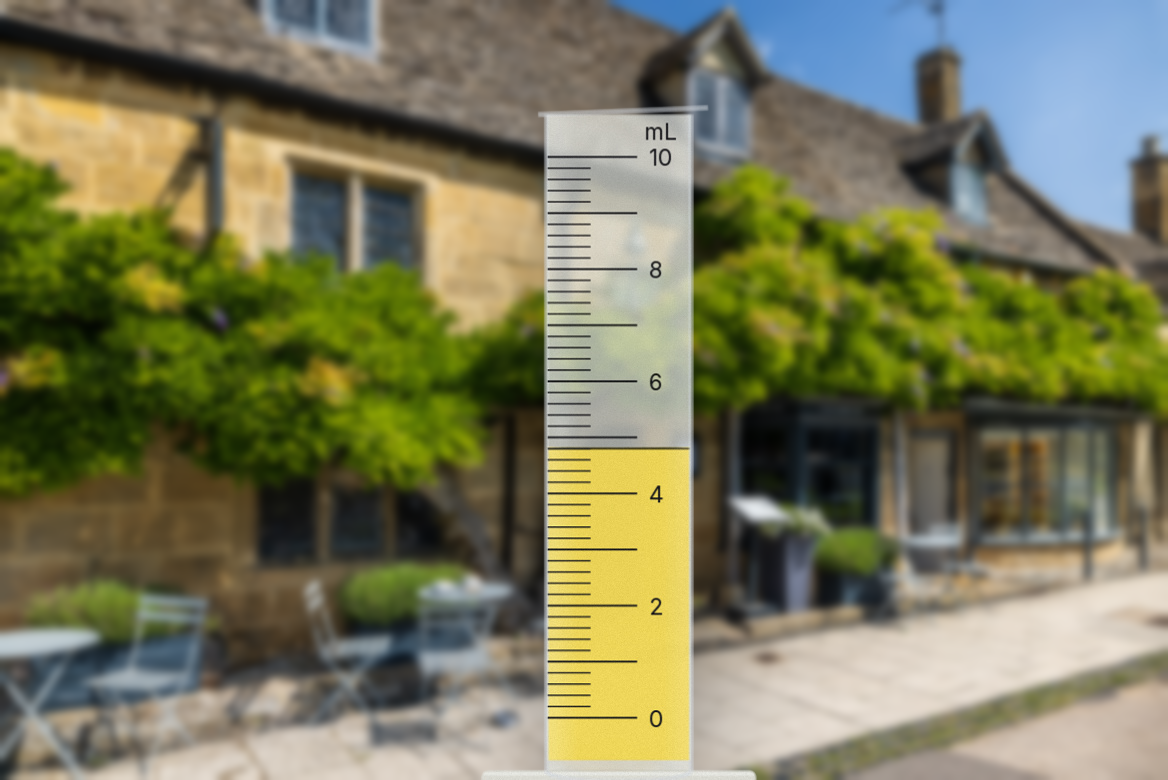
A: 4.8 mL
